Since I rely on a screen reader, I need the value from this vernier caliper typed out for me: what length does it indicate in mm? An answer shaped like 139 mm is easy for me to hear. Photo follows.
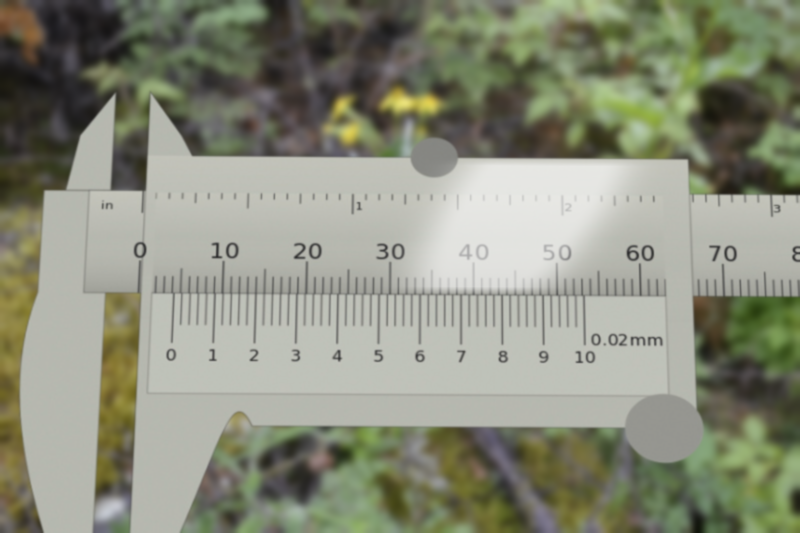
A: 4.2 mm
